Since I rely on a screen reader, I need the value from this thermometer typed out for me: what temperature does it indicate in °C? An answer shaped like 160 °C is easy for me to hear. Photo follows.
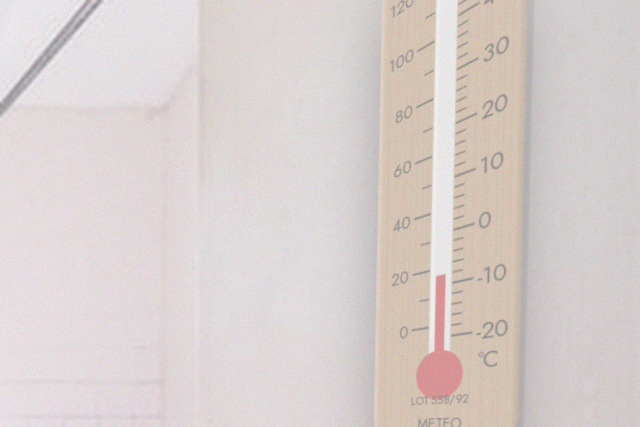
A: -8 °C
